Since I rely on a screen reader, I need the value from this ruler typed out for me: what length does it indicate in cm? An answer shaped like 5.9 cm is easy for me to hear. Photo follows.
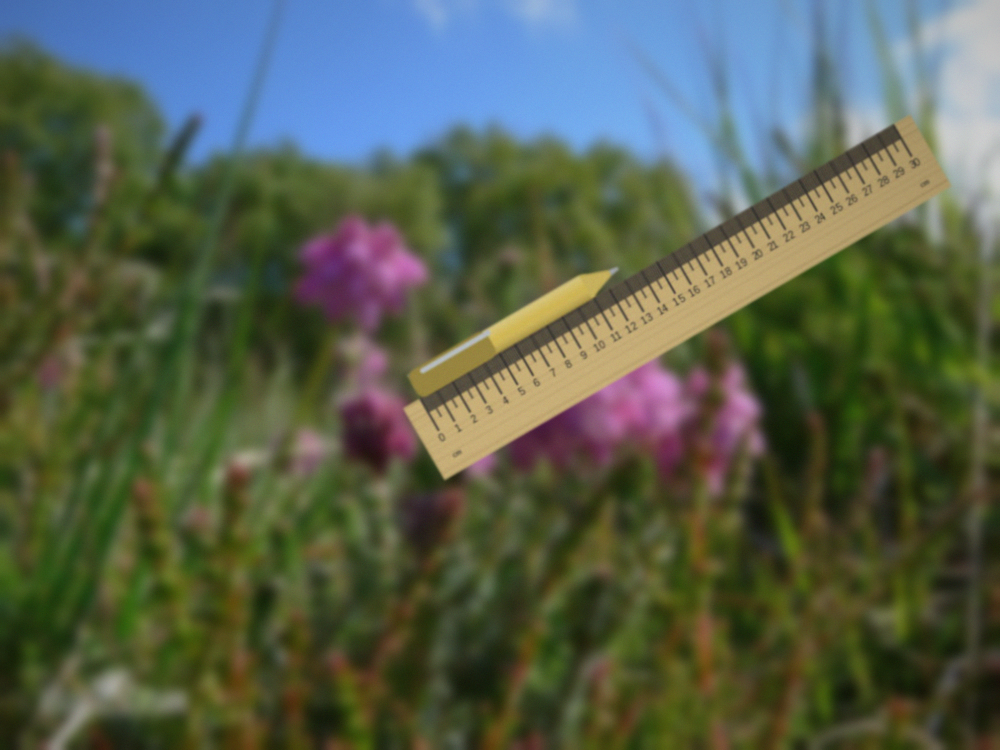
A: 13 cm
